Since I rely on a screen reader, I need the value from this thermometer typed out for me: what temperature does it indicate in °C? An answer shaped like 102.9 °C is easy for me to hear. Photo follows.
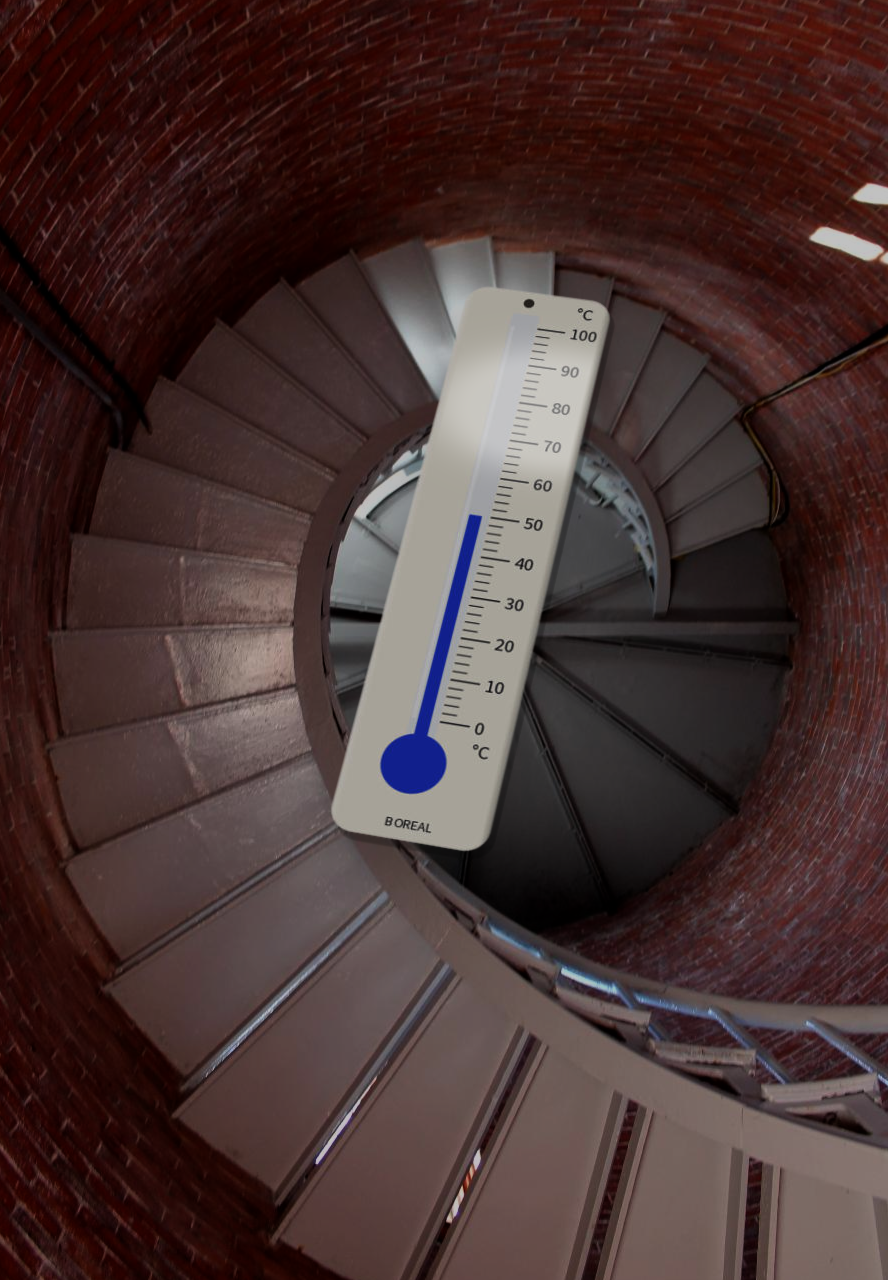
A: 50 °C
